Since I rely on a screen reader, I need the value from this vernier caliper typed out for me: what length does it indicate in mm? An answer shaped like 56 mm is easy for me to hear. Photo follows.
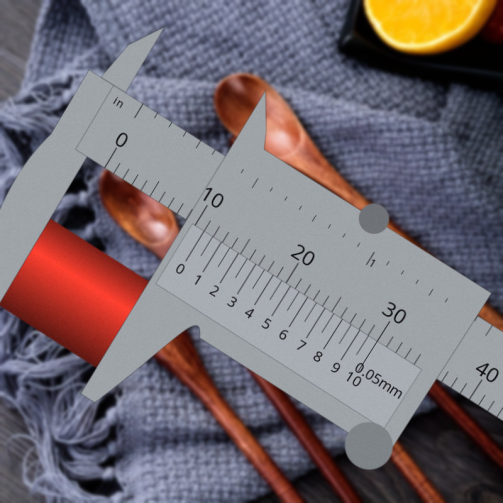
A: 11.0 mm
